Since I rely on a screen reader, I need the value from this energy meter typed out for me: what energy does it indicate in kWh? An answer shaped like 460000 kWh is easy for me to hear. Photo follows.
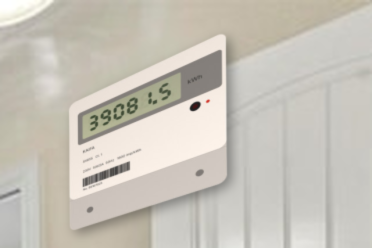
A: 39081.5 kWh
